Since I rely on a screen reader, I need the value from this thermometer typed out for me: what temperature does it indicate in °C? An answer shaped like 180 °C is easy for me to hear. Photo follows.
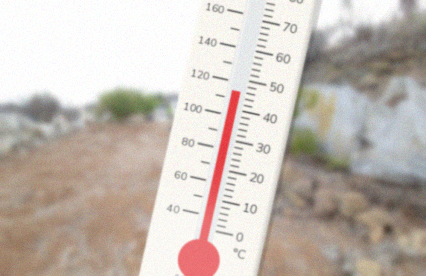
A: 46 °C
